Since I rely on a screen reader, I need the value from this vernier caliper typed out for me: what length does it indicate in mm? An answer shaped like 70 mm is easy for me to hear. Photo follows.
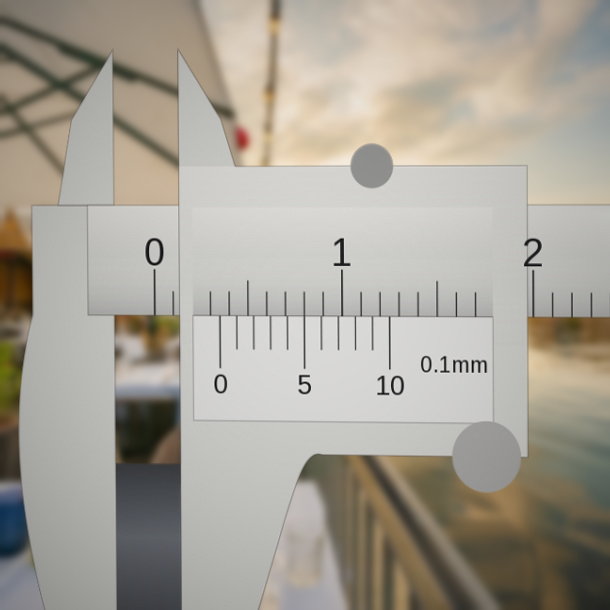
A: 3.5 mm
